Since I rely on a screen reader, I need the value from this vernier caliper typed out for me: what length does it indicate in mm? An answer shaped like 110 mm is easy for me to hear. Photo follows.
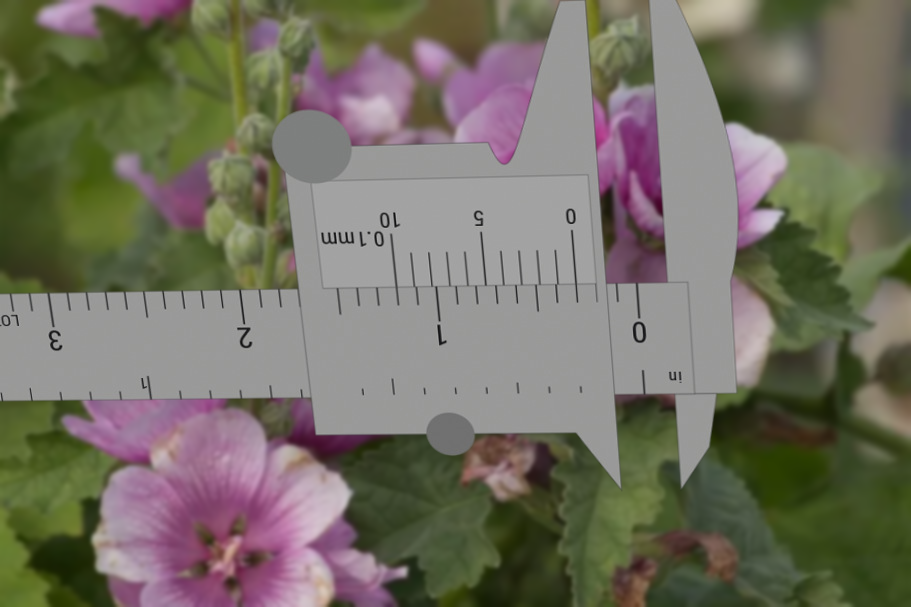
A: 3.0 mm
